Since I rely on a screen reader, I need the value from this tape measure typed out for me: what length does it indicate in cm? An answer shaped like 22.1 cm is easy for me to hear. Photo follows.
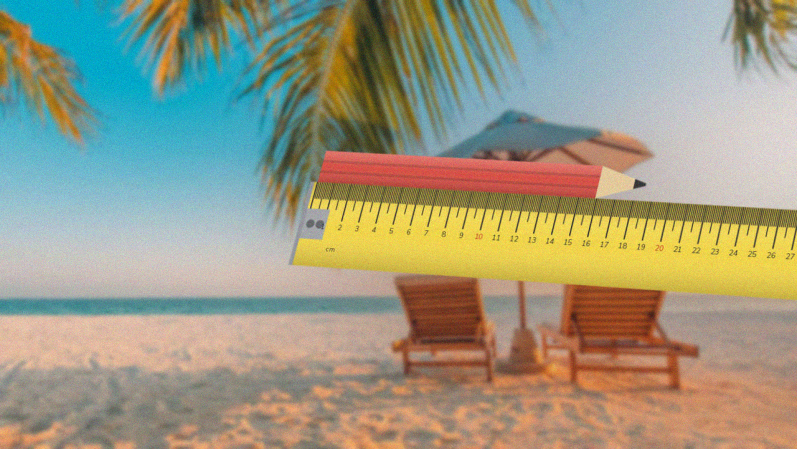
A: 18.5 cm
